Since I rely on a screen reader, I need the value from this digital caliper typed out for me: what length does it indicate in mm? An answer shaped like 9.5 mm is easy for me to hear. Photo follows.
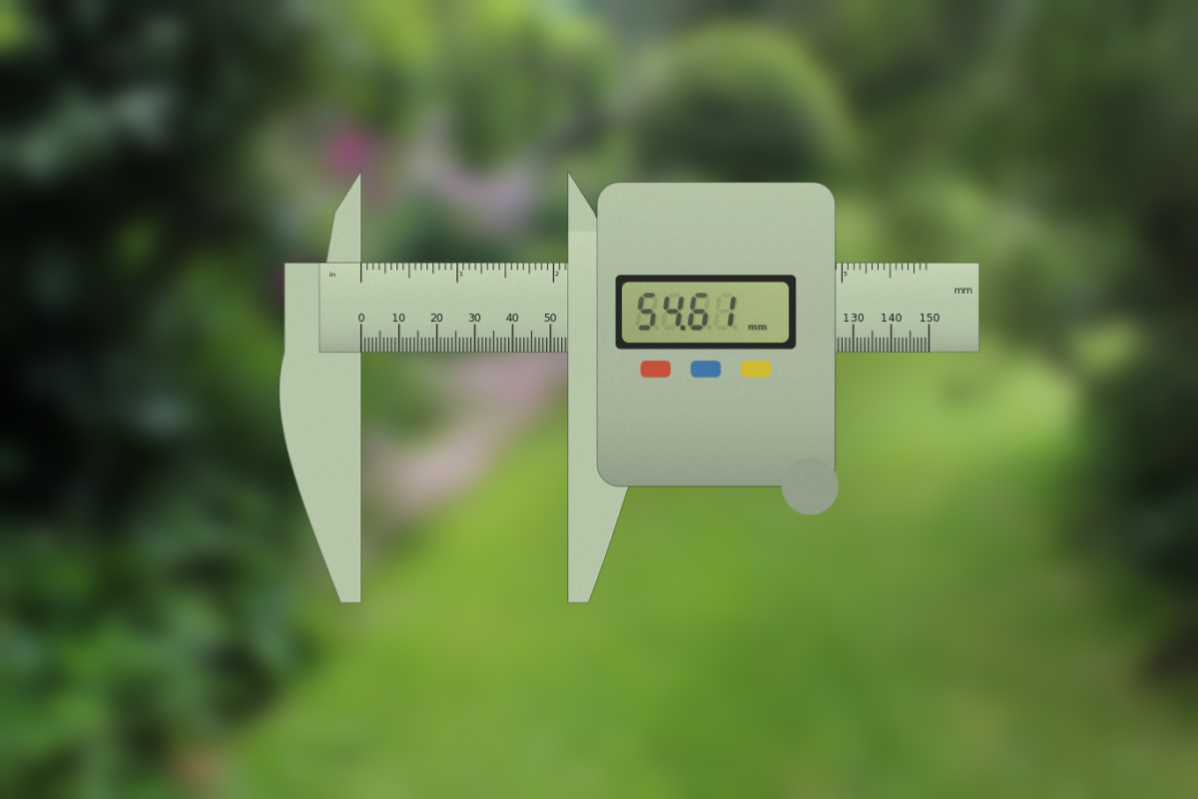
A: 54.61 mm
